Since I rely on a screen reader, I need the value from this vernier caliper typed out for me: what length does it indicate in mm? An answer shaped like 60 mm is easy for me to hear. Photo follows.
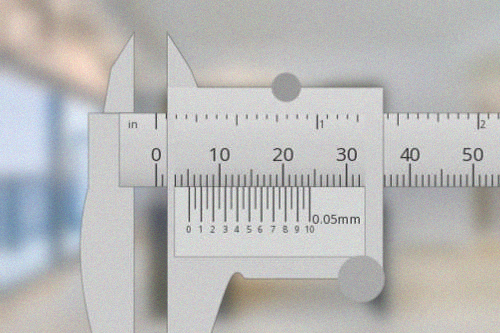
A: 5.2 mm
